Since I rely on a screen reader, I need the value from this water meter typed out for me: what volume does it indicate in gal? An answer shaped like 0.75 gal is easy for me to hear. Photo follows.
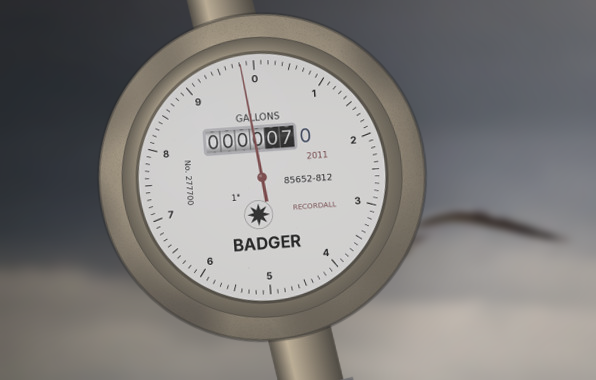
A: 69.8 gal
